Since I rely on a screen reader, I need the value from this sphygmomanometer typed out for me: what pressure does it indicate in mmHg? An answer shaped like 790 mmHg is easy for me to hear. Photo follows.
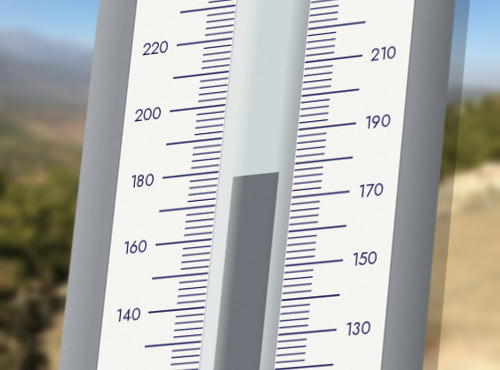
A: 178 mmHg
